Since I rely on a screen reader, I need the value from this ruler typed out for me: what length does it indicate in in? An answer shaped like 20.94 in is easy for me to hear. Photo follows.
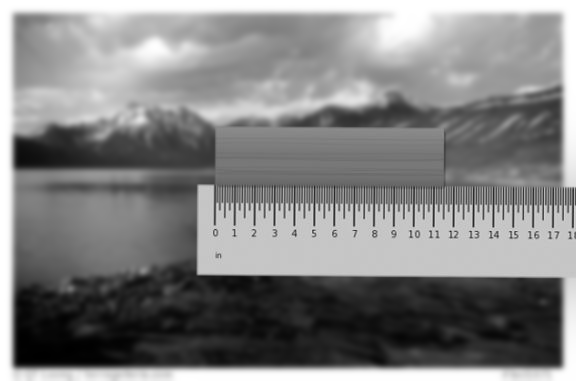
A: 11.5 in
